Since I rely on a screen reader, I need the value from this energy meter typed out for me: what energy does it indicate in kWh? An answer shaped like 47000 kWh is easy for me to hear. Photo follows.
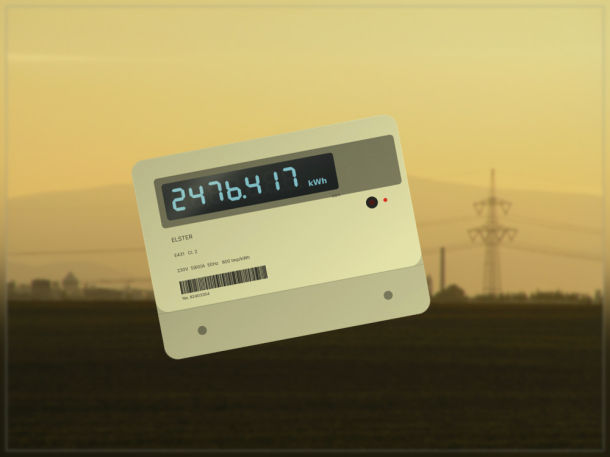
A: 2476.417 kWh
